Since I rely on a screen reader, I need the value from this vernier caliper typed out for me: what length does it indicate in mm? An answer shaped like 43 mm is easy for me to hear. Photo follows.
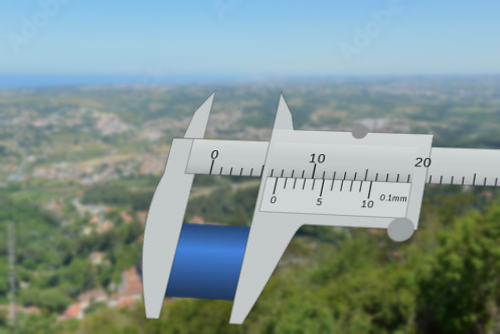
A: 6.6 mm
